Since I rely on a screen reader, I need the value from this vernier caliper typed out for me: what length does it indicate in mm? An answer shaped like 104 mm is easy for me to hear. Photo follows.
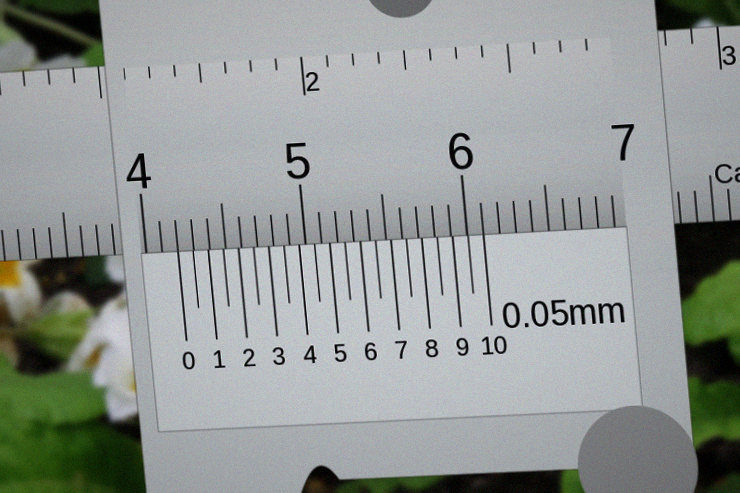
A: 42.0 mm
